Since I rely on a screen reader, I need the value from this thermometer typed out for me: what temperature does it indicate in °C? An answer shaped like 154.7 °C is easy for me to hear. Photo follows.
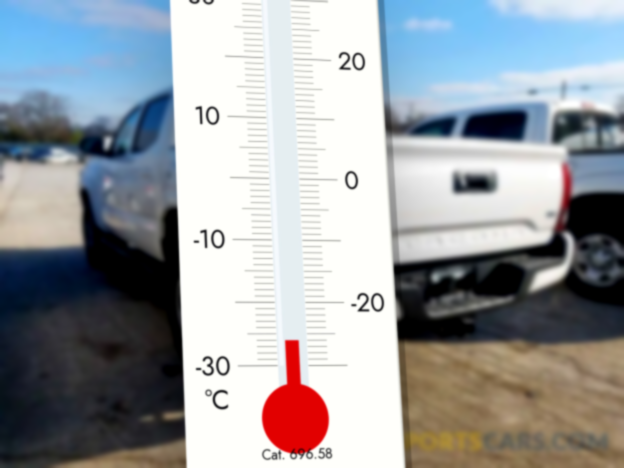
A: -26 °C
